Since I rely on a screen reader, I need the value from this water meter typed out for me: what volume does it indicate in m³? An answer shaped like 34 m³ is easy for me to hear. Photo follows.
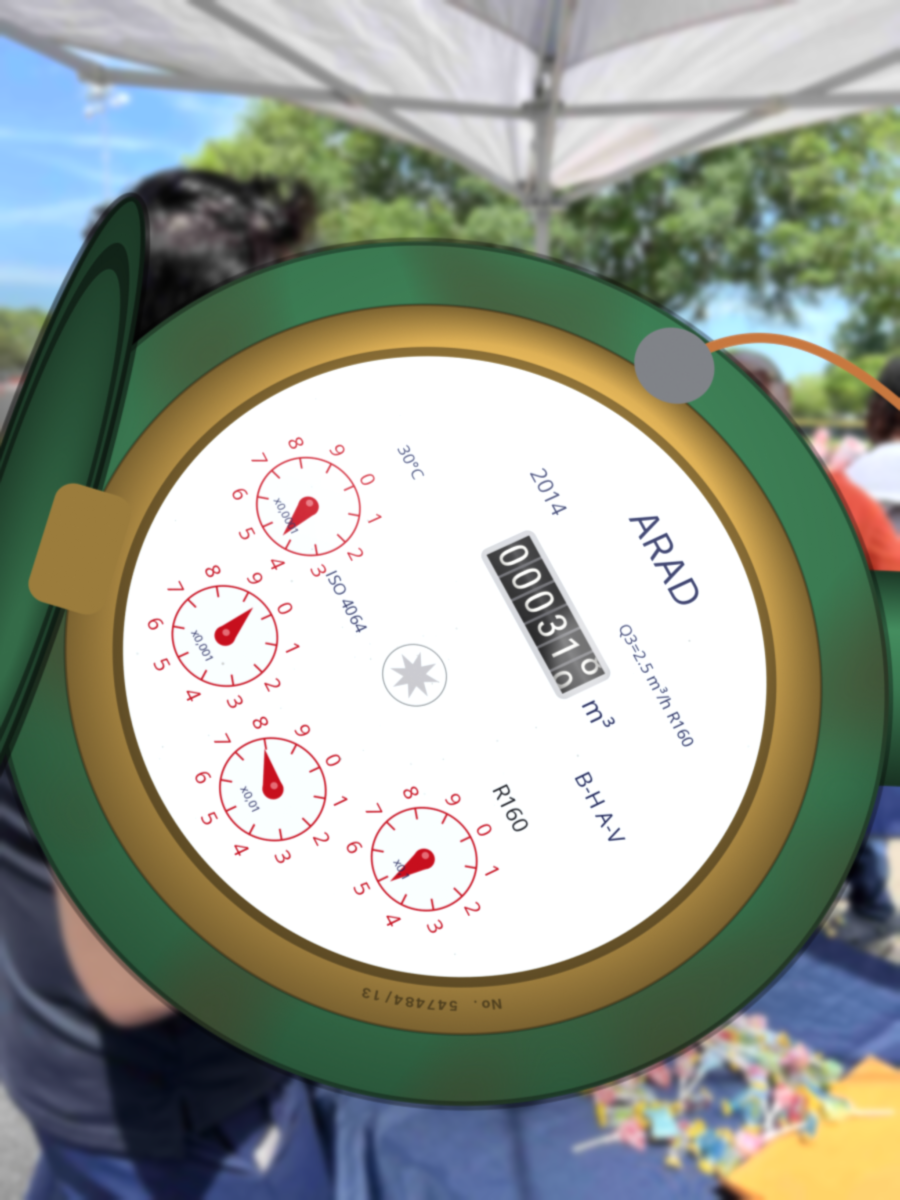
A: 318.4794 m³
